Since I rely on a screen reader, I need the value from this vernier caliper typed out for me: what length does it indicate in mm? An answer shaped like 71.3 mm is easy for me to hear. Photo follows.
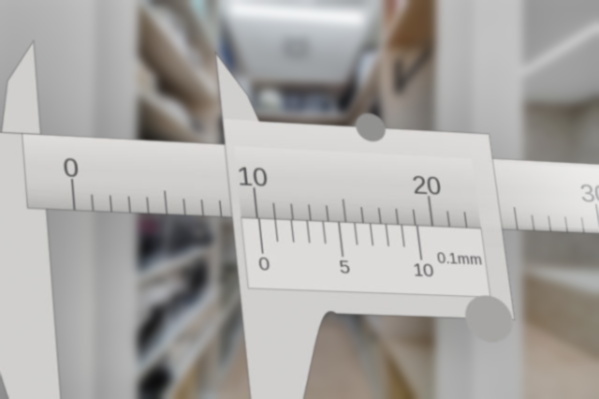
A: 10.1 mm
